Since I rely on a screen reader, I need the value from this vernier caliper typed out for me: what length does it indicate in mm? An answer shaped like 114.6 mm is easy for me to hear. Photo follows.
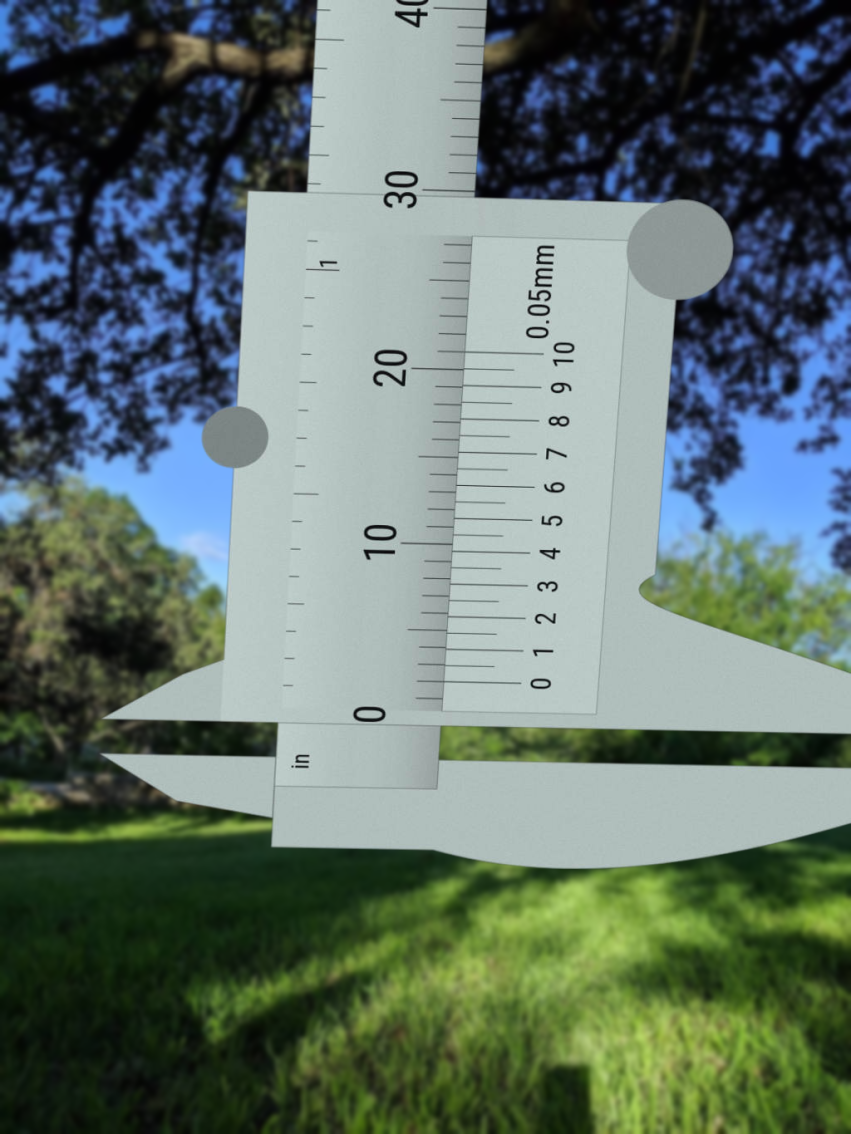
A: 2.0 mm
